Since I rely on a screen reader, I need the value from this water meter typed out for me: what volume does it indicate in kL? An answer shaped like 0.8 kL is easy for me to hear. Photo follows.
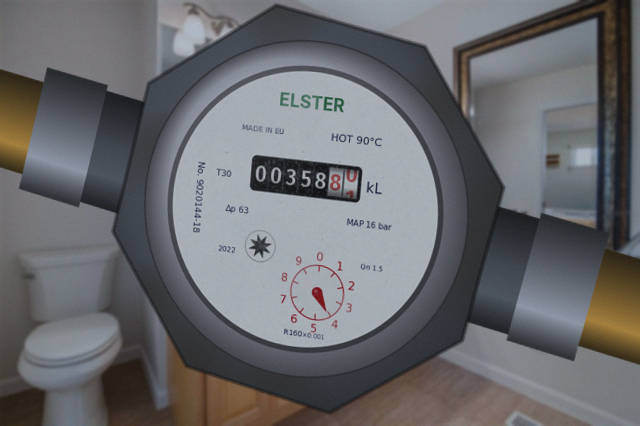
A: 358.804 kL
